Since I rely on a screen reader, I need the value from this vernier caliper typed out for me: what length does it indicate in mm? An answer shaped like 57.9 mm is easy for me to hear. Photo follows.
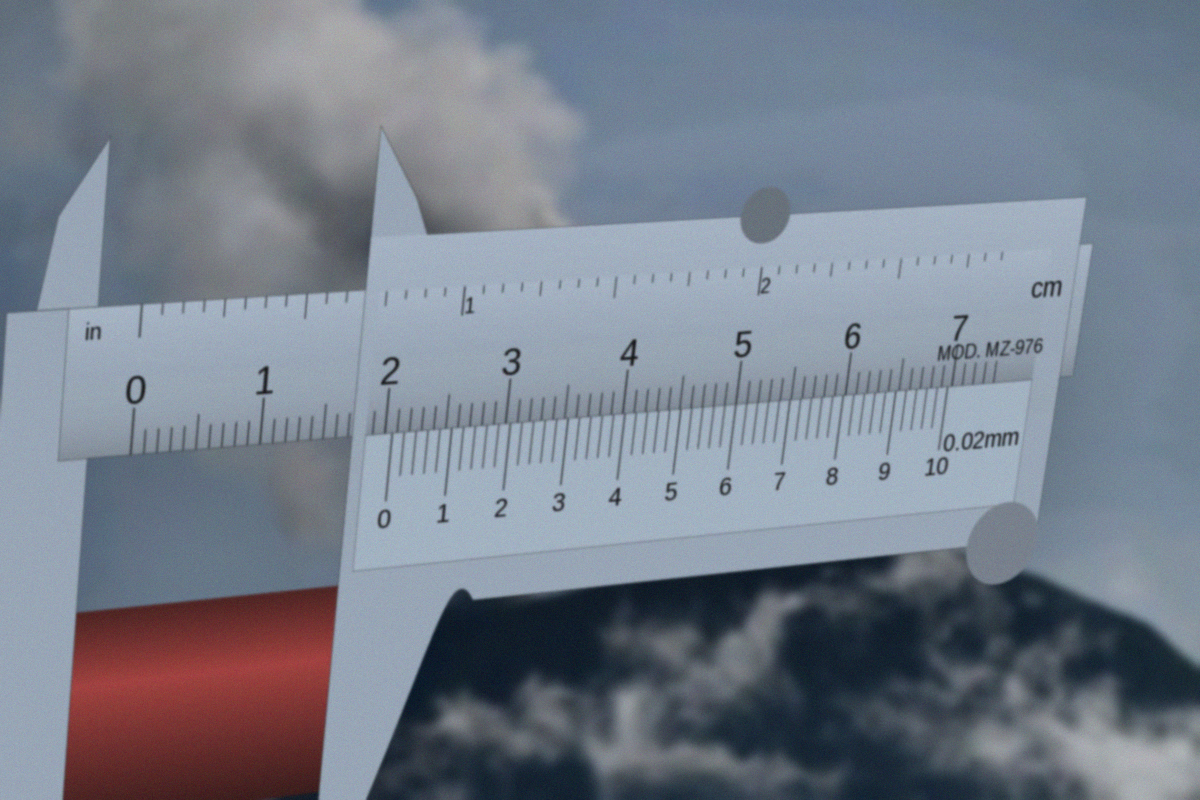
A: 20.6 mm
